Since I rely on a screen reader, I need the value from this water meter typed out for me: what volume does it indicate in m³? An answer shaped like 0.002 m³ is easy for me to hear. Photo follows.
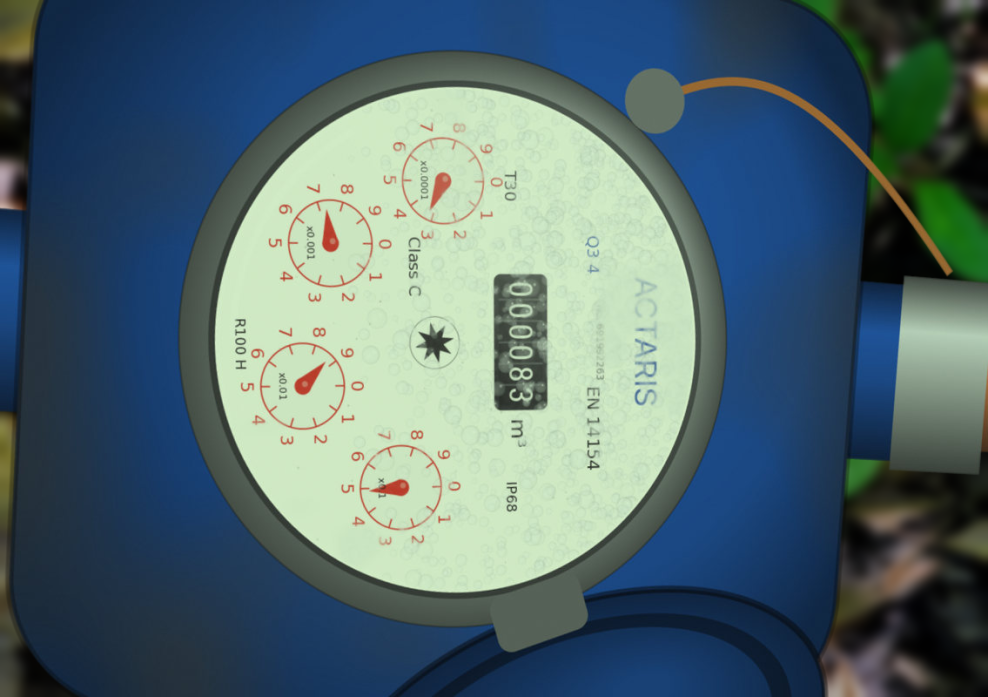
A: 83.4873 m³
